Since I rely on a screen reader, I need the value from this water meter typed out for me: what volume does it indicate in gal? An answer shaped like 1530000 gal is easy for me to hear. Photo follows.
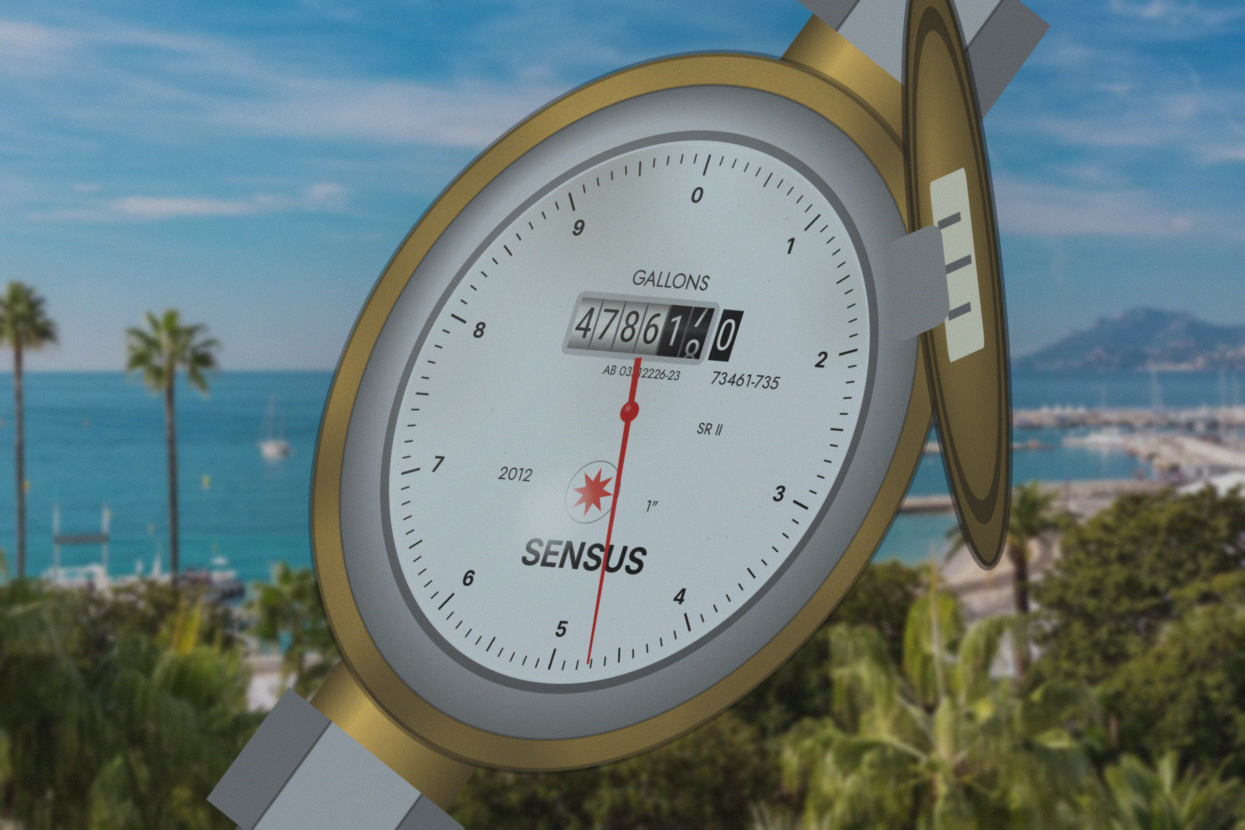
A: 4786174.7 gal
